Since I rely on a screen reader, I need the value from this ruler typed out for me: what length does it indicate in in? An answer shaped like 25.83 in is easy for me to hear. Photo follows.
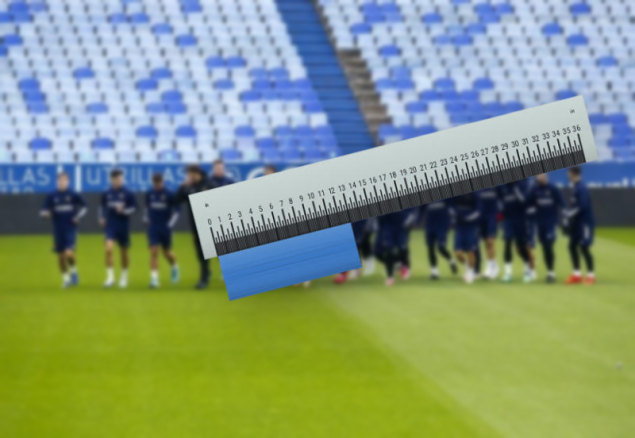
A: 13 in
